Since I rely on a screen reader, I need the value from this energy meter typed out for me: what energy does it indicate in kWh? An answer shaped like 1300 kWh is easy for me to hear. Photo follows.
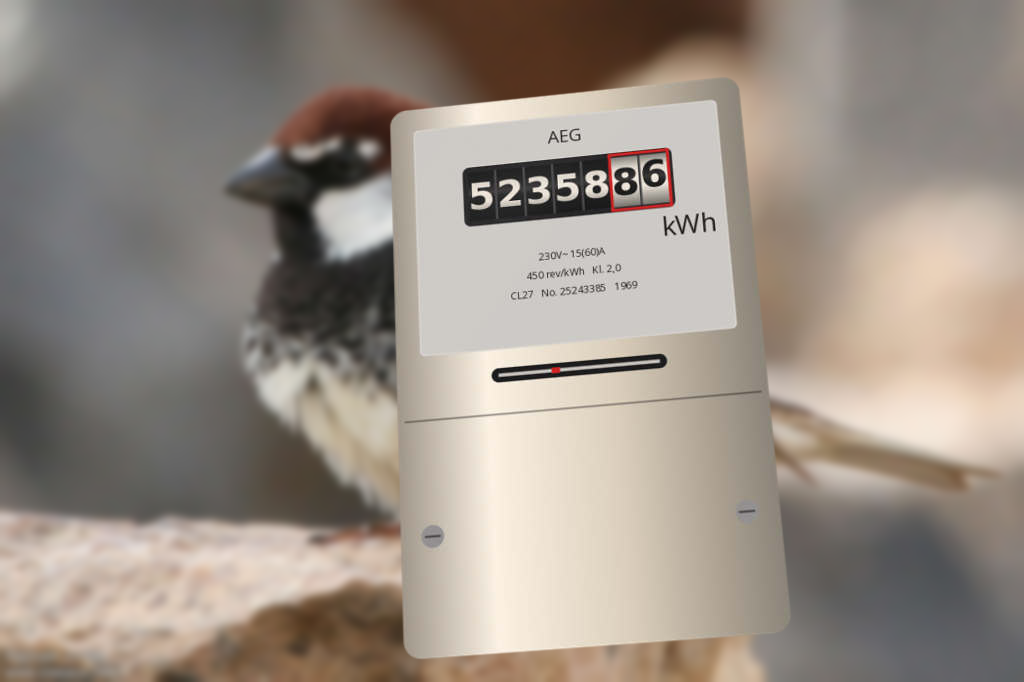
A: 52358.86 kWh
